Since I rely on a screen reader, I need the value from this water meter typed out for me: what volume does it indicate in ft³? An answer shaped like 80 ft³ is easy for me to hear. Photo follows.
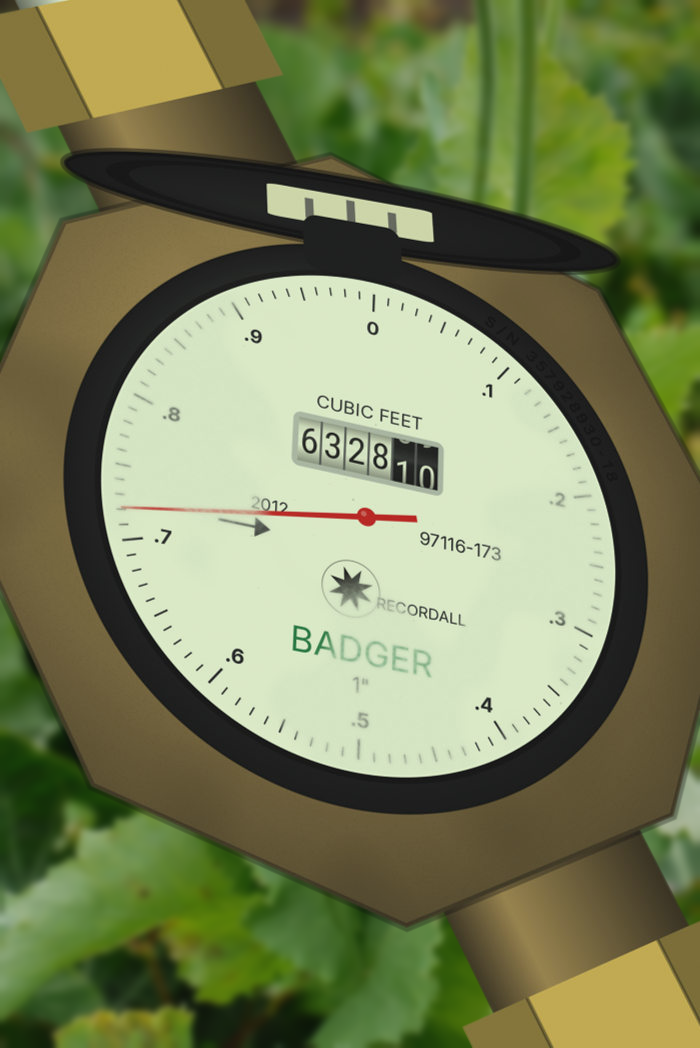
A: 632809.72 ft³
